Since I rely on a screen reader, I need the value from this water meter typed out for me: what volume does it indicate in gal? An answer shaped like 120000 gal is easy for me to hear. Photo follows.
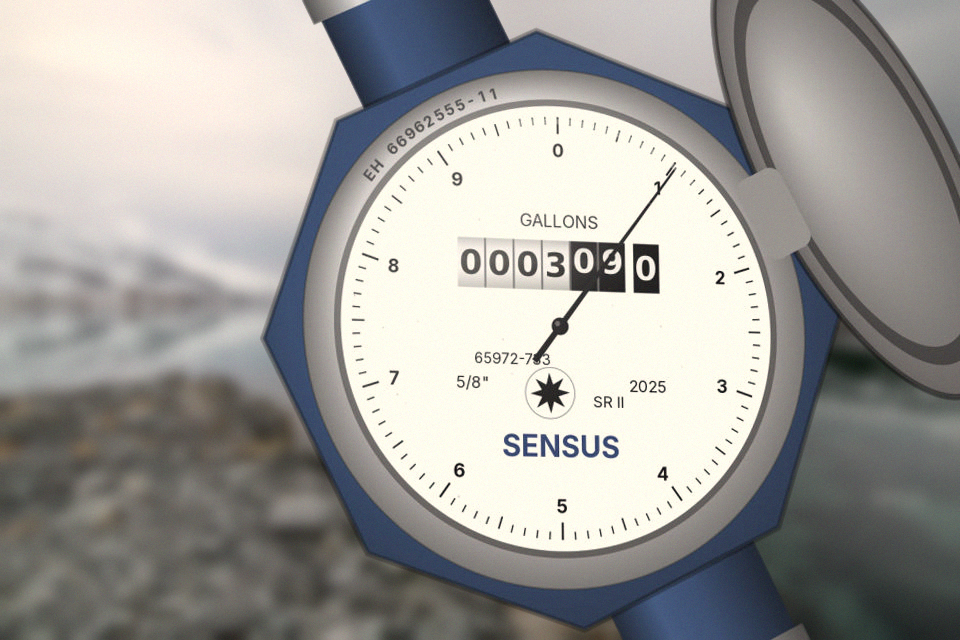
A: 3091.0 gal
